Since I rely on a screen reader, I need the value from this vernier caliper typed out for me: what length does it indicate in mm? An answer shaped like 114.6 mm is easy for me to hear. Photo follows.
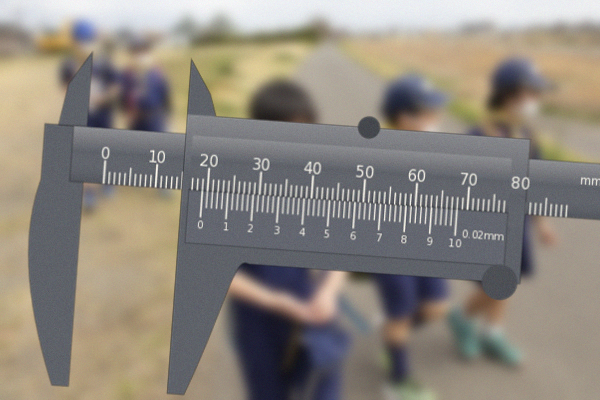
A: 19.0 mm
